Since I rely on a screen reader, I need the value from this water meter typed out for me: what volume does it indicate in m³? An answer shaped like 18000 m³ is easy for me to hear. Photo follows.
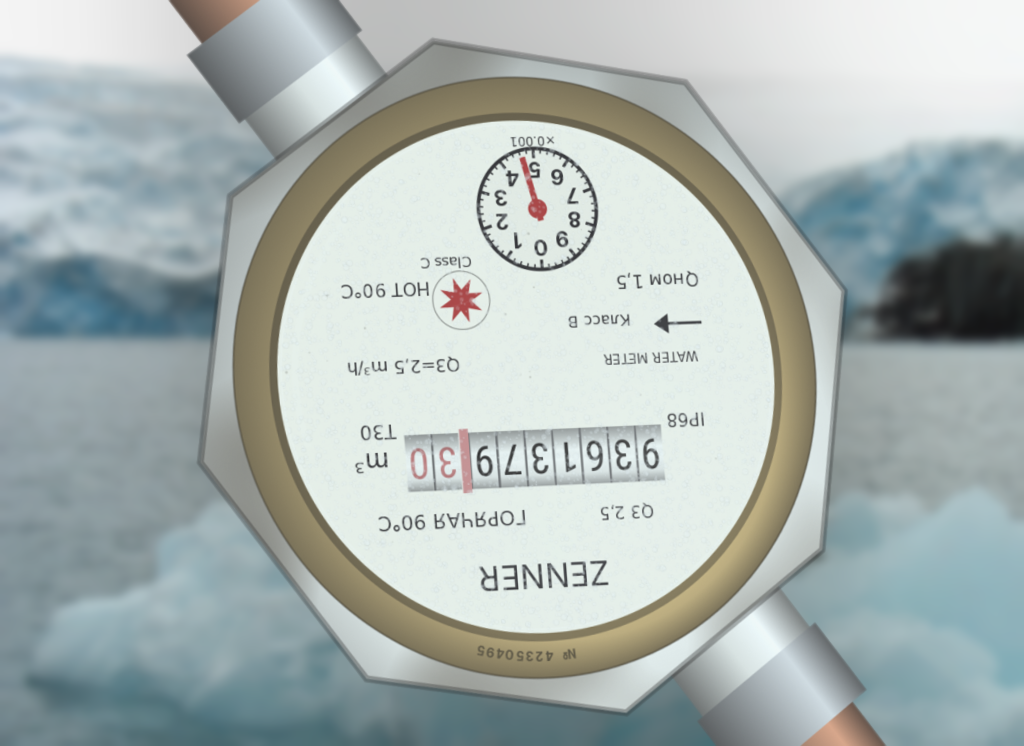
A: 9361379.304 m³
